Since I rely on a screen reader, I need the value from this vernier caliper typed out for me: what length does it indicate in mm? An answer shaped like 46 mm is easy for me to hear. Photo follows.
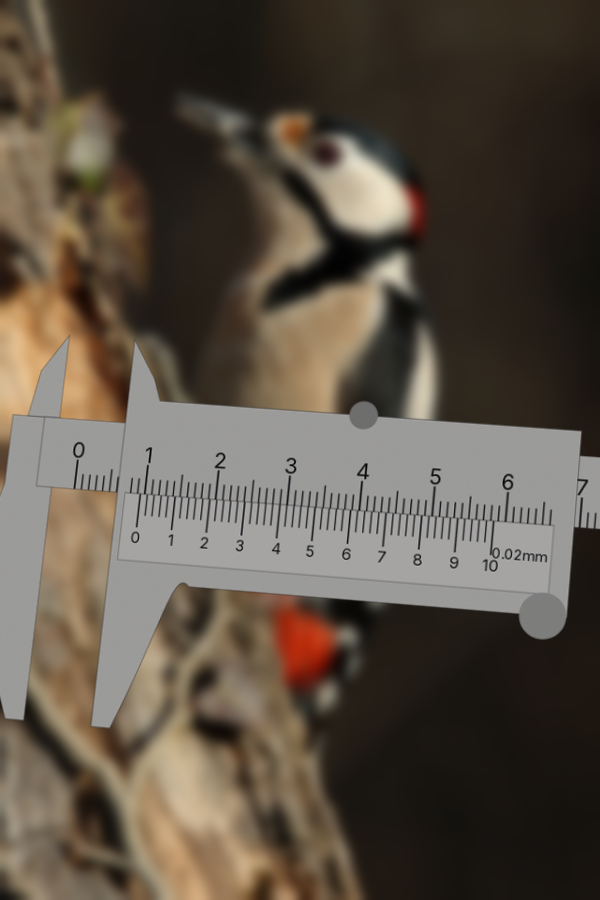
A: 9.4 mm
